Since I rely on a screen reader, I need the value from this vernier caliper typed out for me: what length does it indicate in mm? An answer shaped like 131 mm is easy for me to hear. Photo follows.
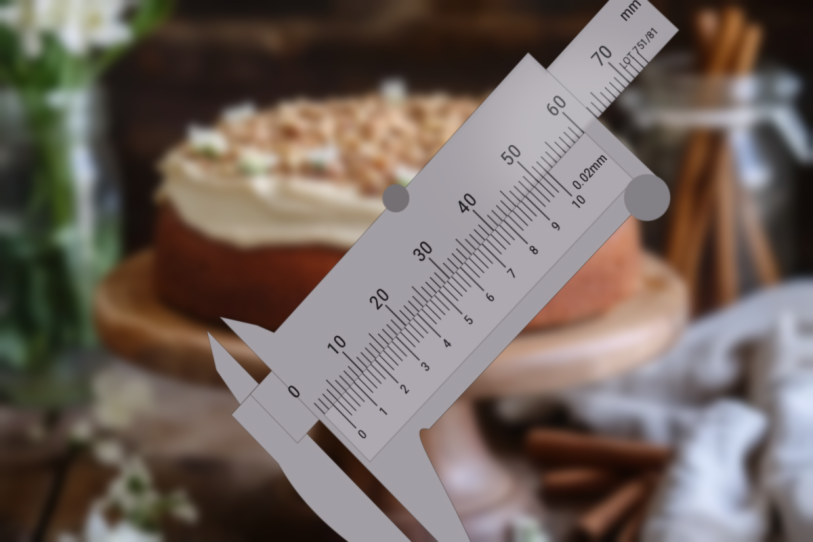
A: 3.0 mm
